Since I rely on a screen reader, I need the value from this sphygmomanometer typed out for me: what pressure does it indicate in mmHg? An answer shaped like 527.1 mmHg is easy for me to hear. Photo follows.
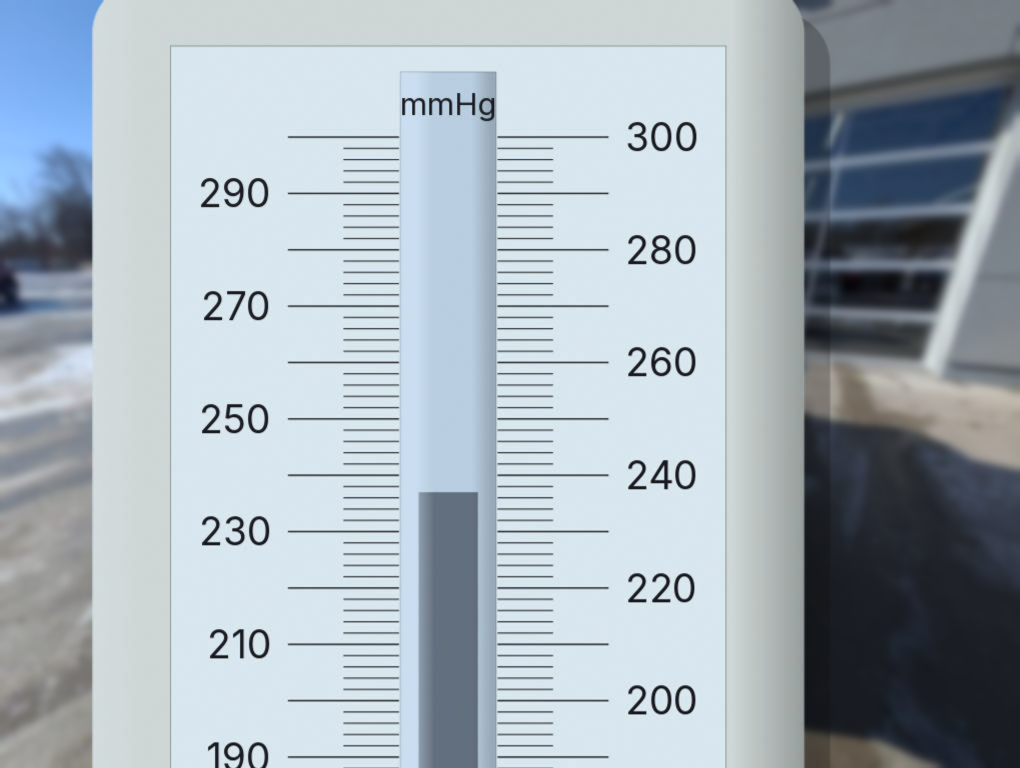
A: 237 mmHg
